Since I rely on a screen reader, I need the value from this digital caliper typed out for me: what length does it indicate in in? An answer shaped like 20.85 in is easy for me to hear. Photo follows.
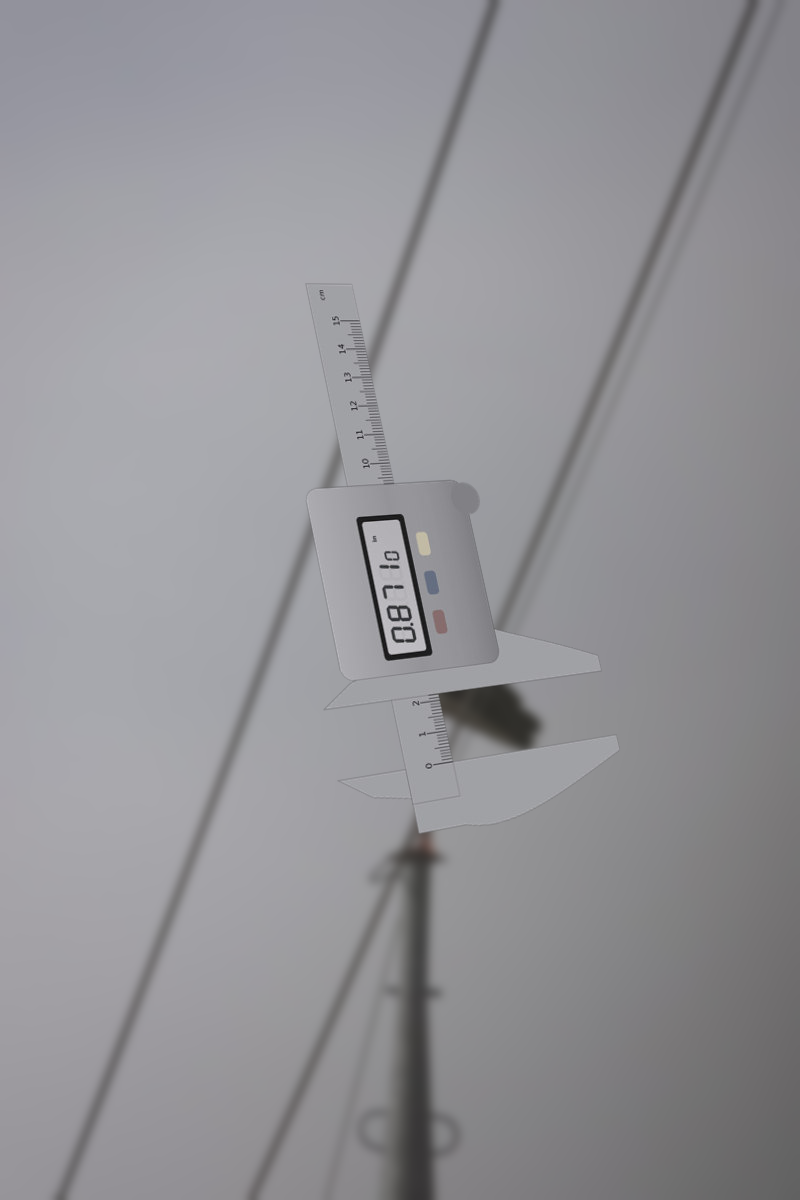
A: 0.8710 in
